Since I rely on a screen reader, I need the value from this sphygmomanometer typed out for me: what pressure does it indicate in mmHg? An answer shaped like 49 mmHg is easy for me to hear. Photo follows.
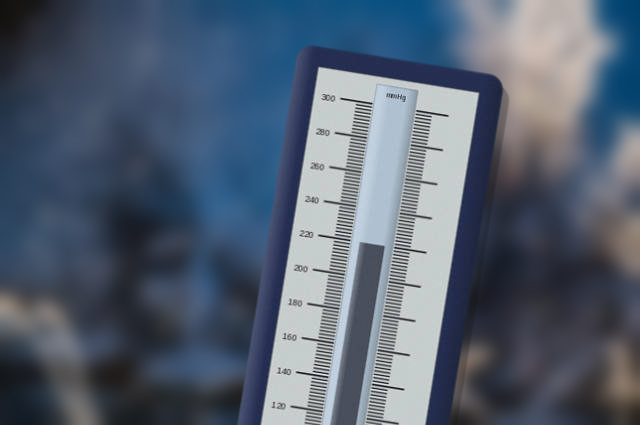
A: 220 mmHg
